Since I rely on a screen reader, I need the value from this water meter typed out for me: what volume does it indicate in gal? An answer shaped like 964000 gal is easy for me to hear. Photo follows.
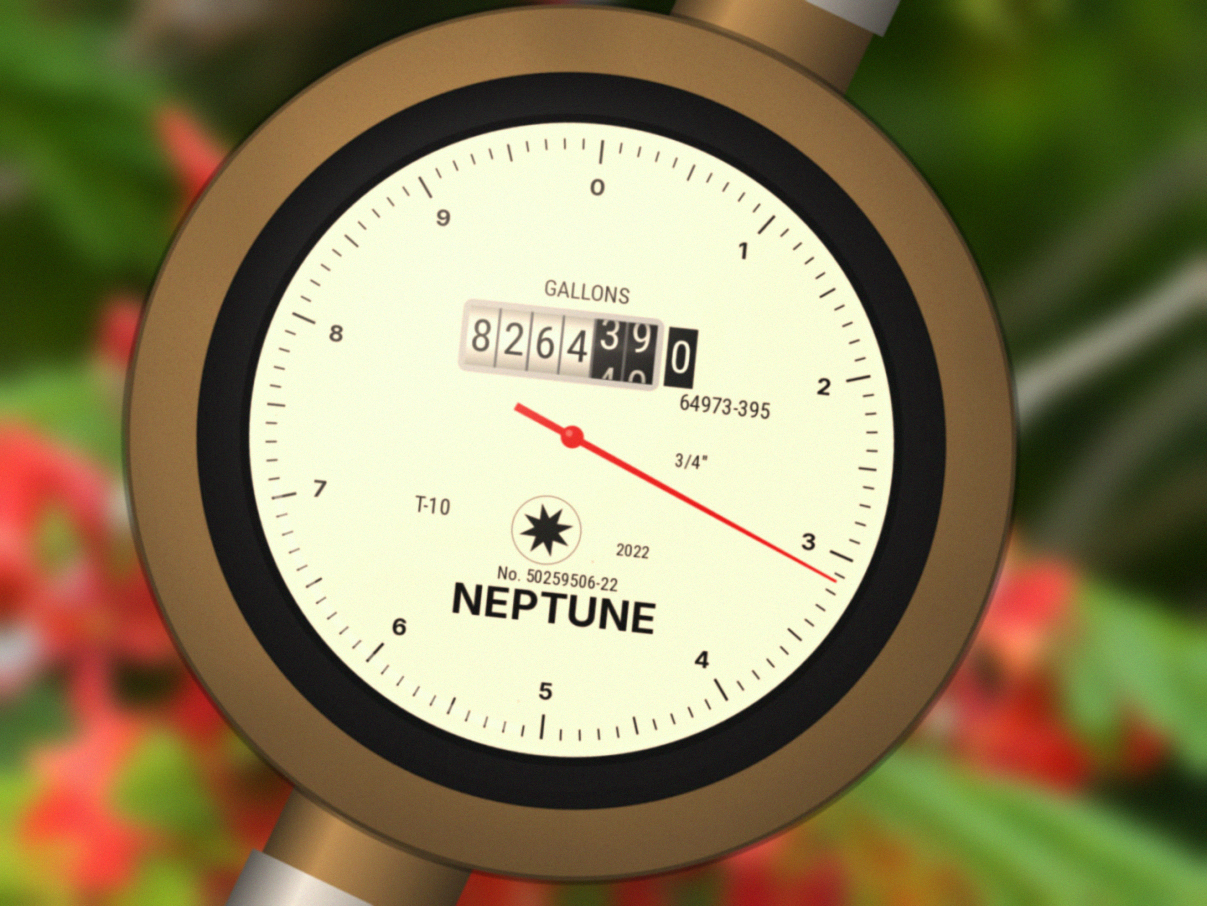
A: 8264393.1 gal
